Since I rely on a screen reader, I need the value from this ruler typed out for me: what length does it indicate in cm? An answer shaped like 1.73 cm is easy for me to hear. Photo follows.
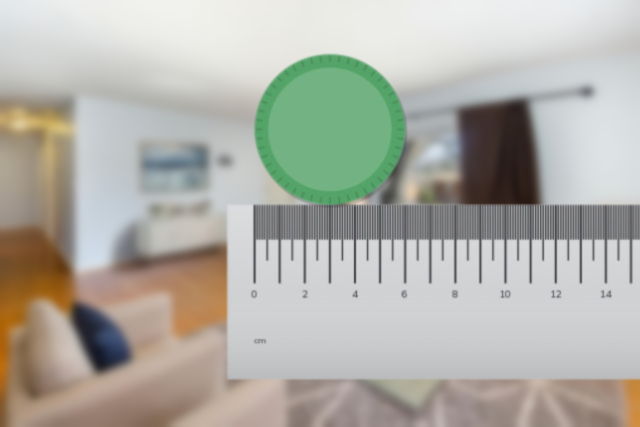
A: 6 cm
